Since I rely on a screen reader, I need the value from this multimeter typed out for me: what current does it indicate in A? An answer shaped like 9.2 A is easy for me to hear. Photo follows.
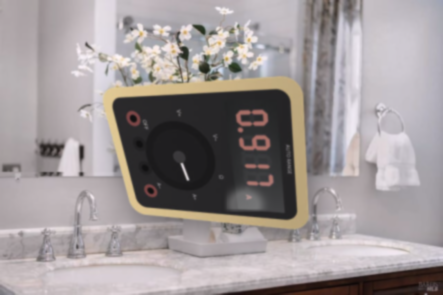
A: 0.917 A
